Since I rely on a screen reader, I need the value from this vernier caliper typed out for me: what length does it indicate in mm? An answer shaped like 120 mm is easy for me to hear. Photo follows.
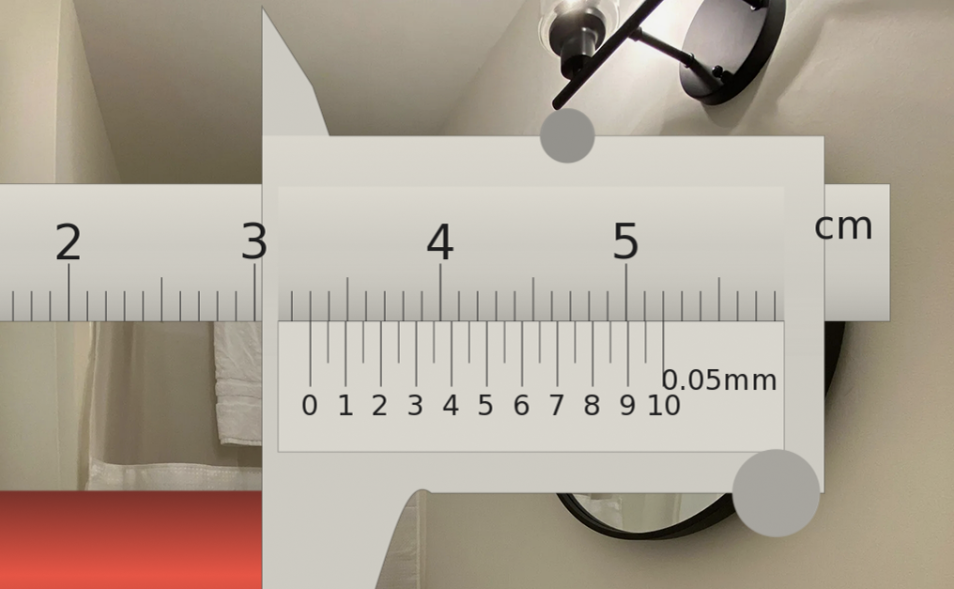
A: 33.0 mm
